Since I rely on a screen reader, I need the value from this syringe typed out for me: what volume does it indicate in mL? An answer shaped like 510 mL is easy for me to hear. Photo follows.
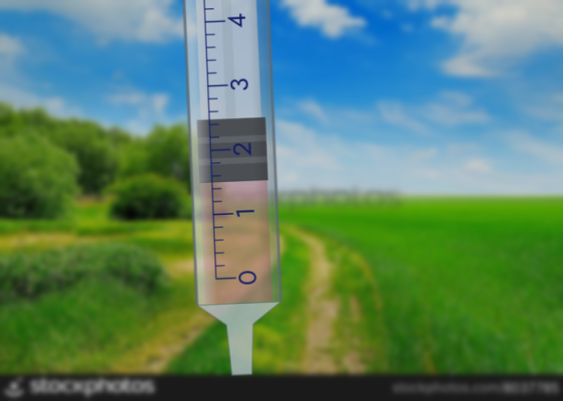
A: 1.5 mL
